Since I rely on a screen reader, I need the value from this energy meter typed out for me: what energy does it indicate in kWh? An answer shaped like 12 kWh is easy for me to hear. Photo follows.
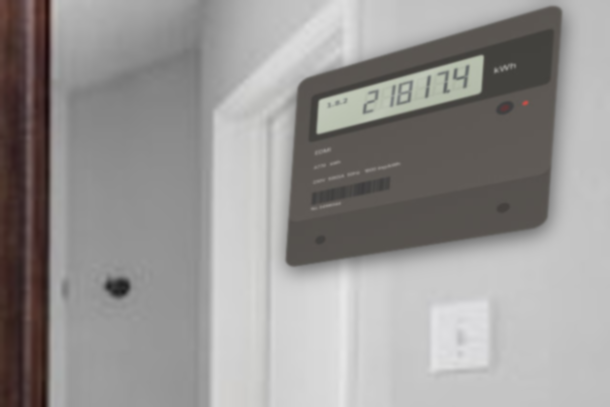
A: 21817.4 kWh
